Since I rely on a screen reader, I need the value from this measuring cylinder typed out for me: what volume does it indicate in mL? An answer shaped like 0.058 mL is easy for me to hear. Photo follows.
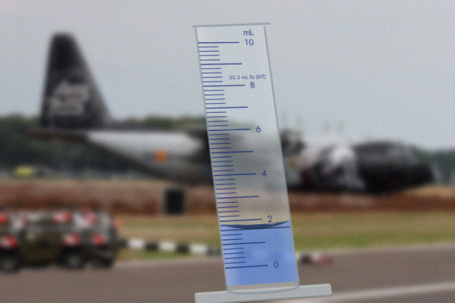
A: 1.6 mL
